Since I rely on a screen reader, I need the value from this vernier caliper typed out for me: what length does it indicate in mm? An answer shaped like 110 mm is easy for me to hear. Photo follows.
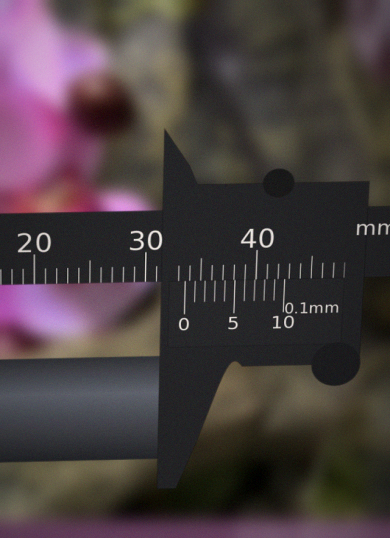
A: 33.6 mm
